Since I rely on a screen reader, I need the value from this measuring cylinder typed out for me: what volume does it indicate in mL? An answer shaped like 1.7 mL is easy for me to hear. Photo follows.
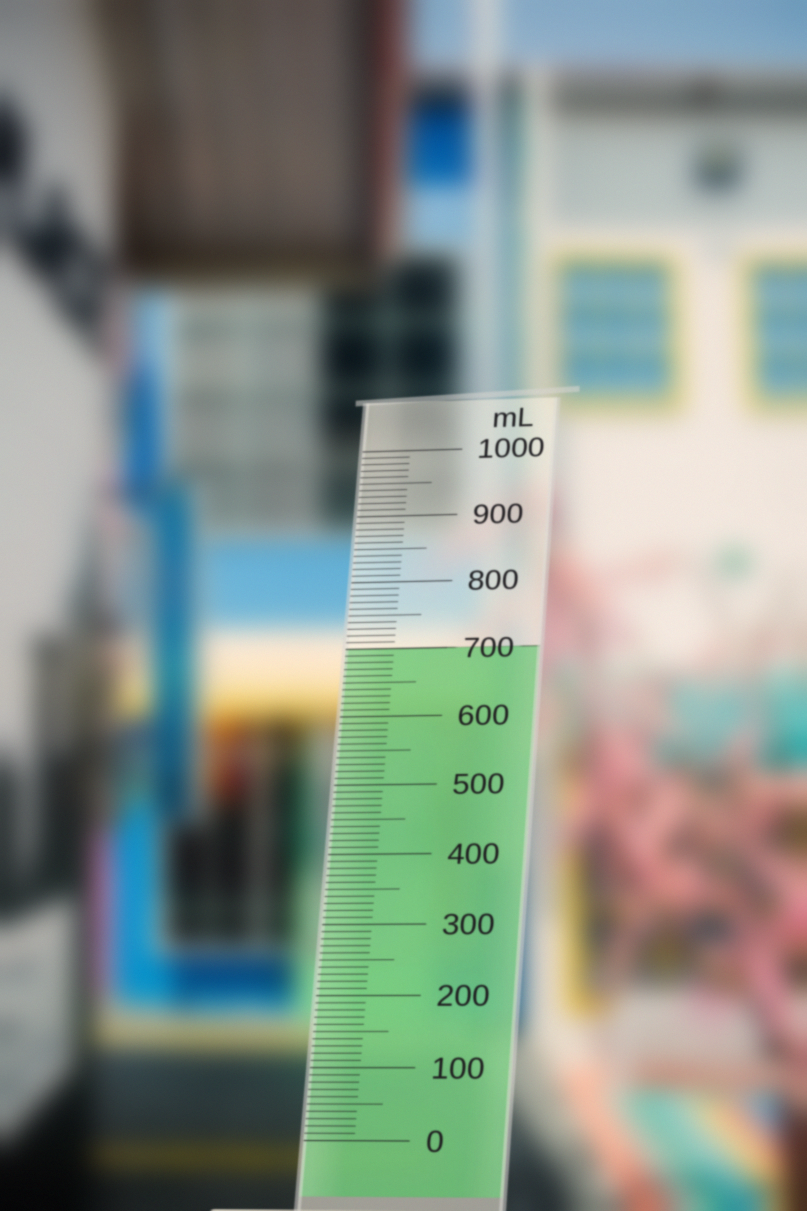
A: 700 mL
